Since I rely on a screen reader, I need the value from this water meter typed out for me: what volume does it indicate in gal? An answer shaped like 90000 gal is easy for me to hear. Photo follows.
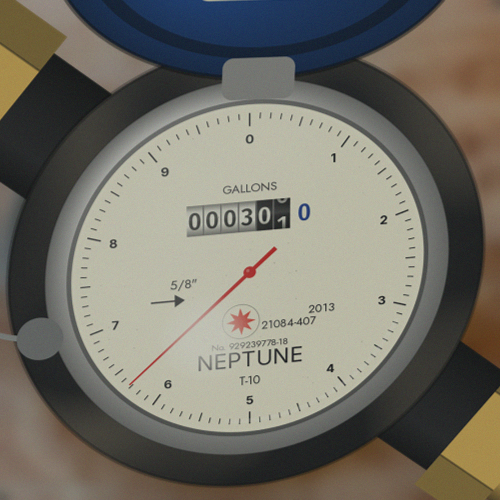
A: 3006.3 gal
